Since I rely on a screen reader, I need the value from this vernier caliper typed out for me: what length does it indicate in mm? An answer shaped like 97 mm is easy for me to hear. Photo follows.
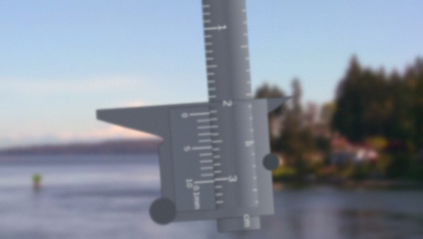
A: 21.2 mm
